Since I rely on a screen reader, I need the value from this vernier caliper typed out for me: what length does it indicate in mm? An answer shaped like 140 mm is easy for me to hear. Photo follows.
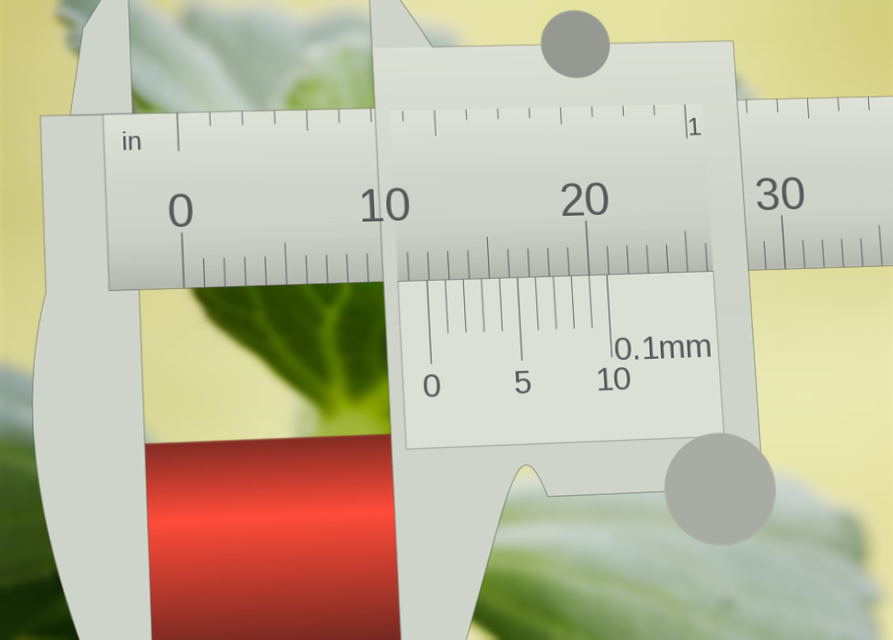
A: 11.9 mm
